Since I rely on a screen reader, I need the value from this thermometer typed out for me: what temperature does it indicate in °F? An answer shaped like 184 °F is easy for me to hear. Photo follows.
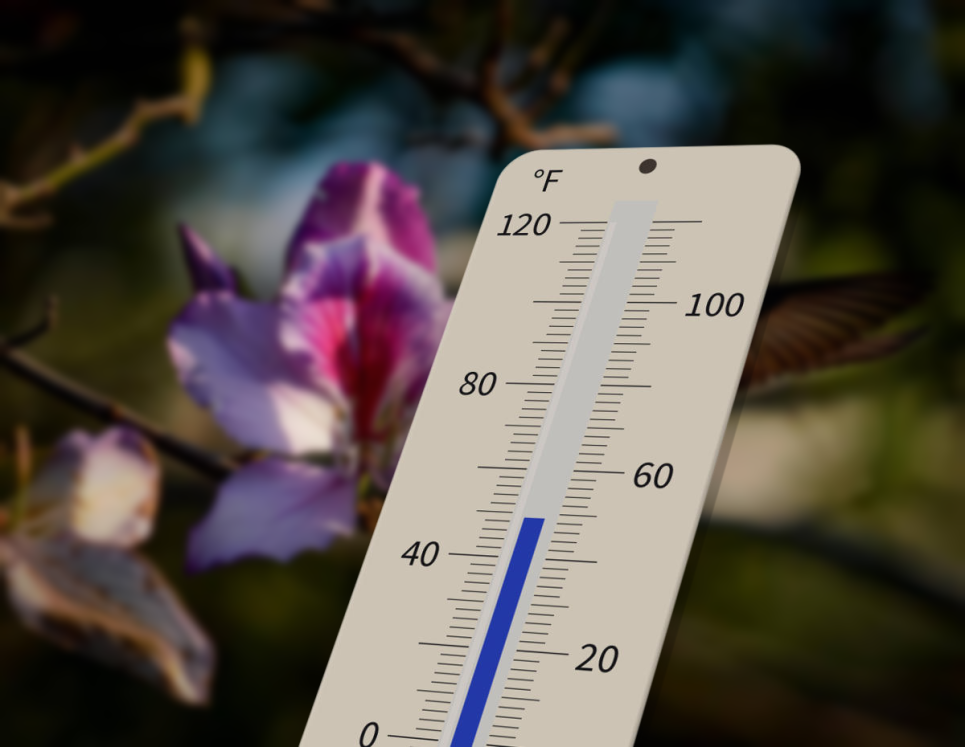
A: 49 °F
